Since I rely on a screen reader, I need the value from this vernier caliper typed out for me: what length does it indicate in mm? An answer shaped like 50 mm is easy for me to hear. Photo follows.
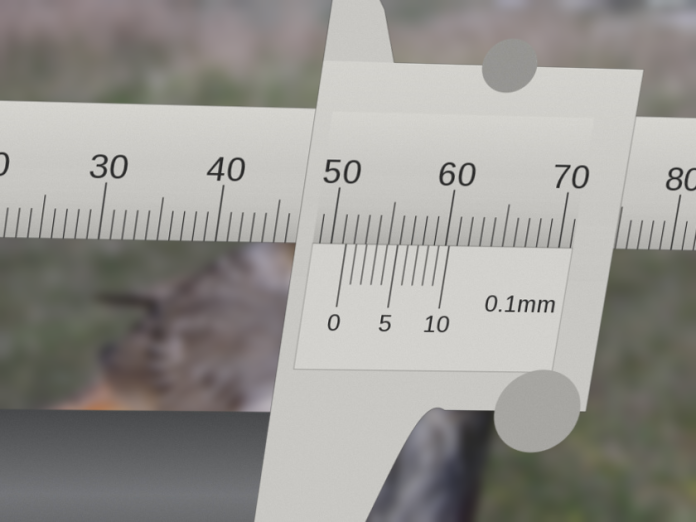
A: 51.3 mm
